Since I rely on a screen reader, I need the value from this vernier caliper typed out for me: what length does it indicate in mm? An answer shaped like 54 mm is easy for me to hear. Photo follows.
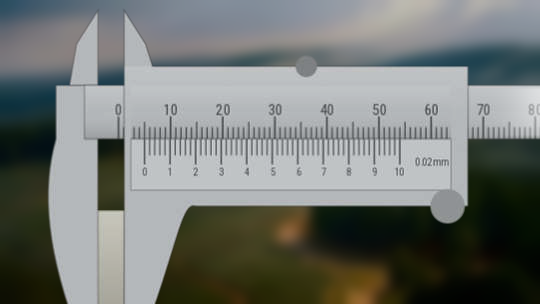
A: 5.0 mm
